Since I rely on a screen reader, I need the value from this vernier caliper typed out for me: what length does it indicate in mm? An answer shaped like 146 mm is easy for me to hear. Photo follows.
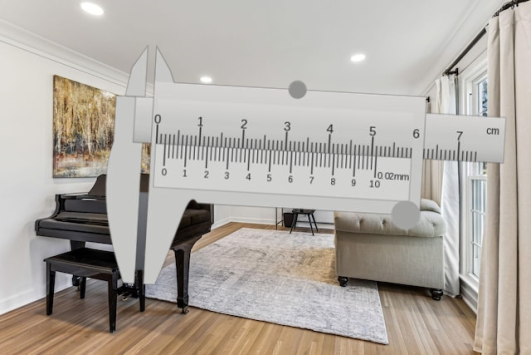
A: 2.0 mm
